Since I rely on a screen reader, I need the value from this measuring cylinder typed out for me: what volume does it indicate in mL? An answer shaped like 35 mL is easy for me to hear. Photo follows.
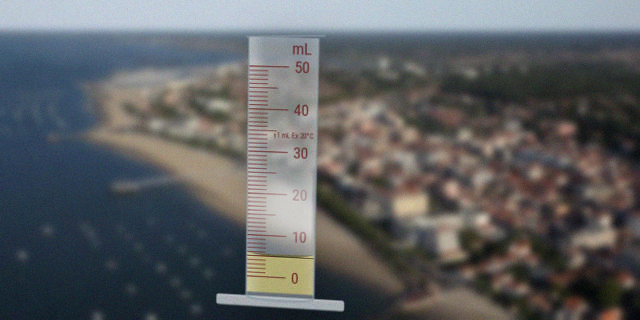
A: 5 mL
